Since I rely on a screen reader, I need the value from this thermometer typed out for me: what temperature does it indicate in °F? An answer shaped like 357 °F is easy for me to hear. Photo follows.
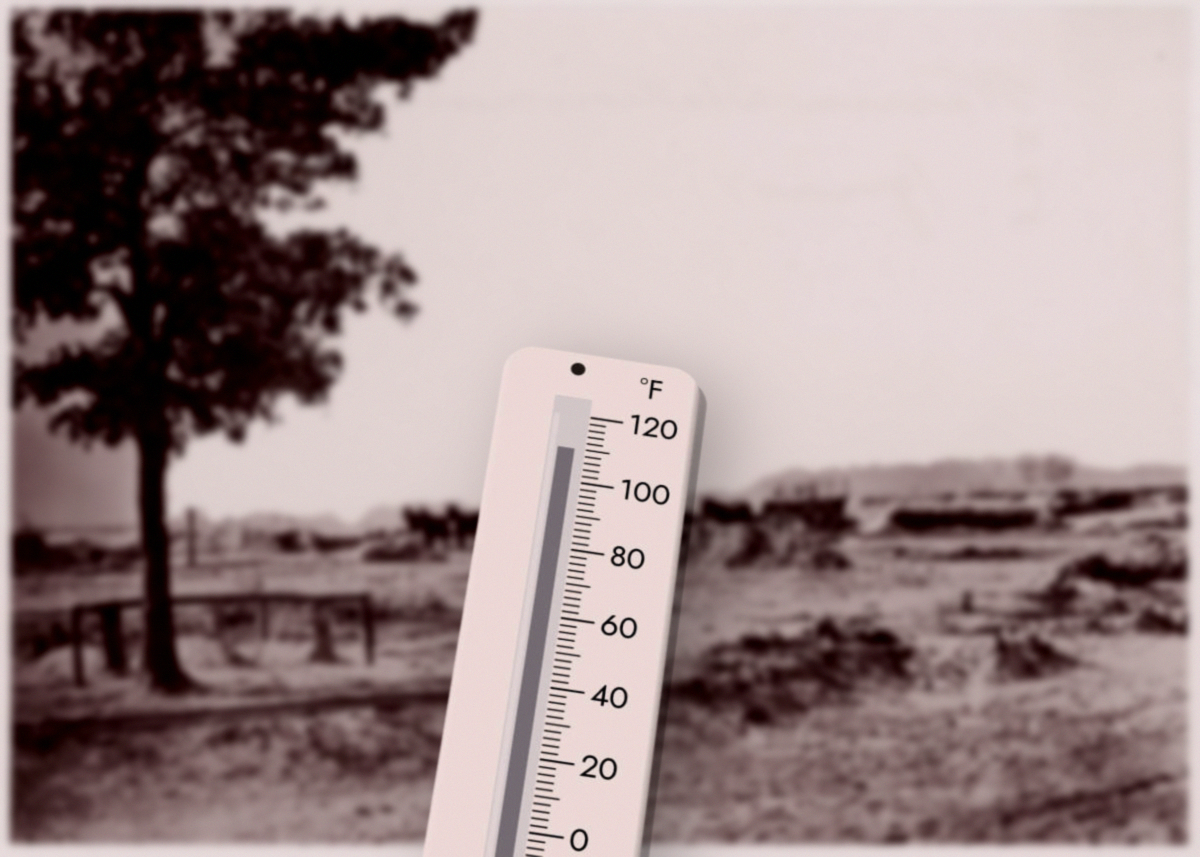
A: 110 °F
